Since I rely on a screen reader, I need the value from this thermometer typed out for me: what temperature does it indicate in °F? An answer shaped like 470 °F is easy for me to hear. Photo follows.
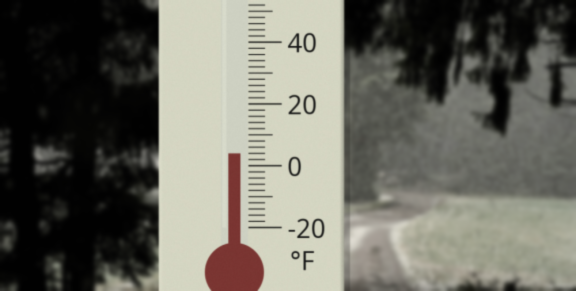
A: 4 °F
